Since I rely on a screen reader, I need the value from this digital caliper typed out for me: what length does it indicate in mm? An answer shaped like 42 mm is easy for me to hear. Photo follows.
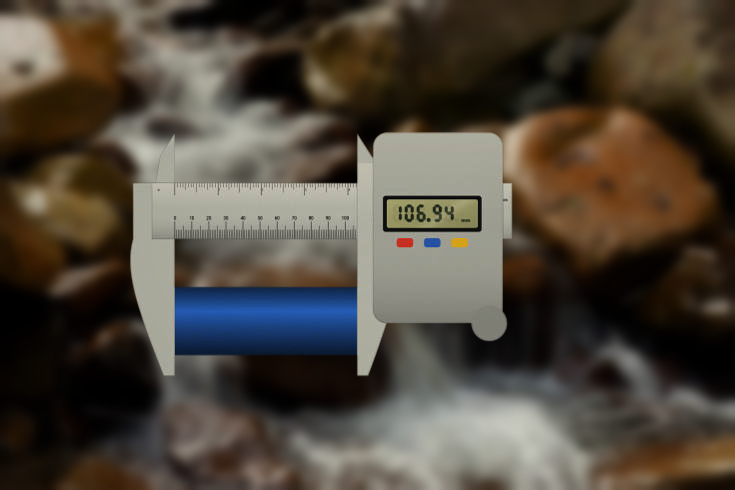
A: 106.94 mm
